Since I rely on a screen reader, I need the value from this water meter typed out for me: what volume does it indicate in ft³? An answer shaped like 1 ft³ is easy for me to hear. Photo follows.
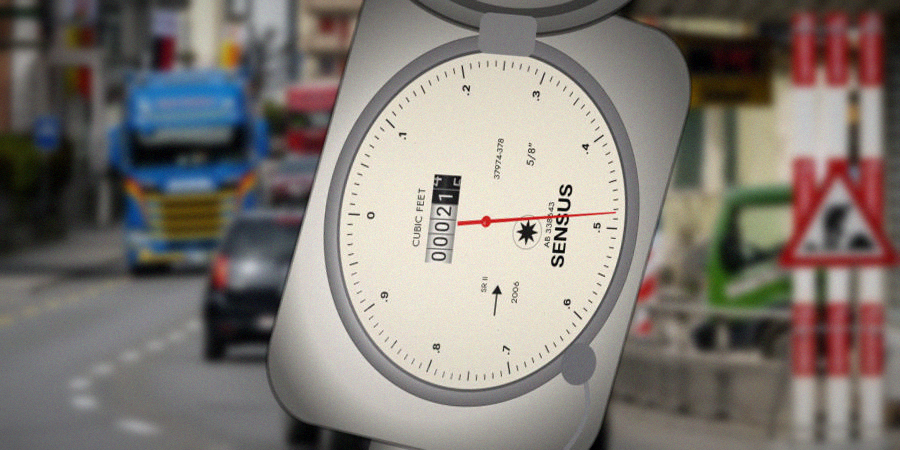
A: 214.48 ft³
